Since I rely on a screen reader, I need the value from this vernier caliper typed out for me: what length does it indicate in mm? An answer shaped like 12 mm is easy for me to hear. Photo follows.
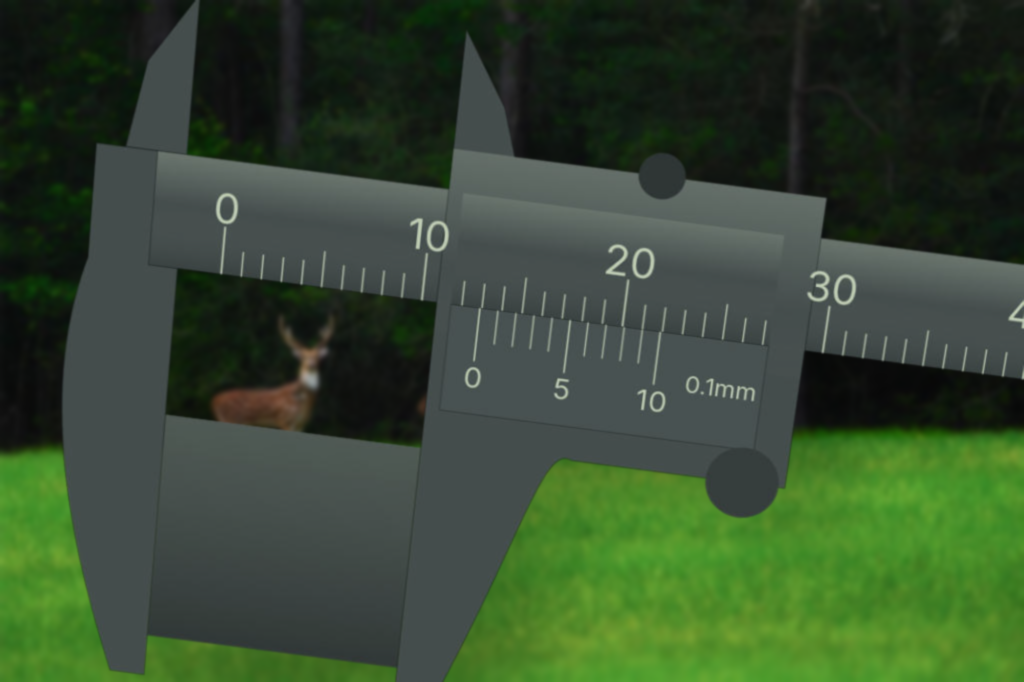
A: 12.9 mm
